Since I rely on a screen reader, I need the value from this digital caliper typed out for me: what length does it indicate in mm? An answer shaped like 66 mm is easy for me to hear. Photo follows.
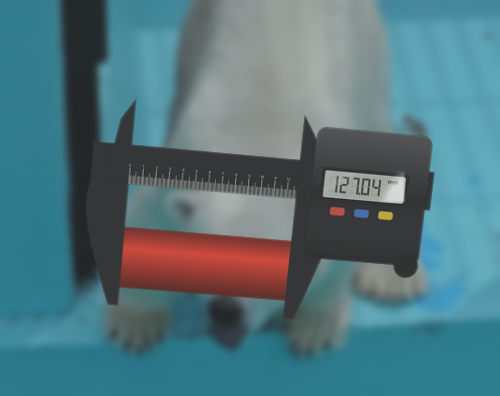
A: 127.04 mm
